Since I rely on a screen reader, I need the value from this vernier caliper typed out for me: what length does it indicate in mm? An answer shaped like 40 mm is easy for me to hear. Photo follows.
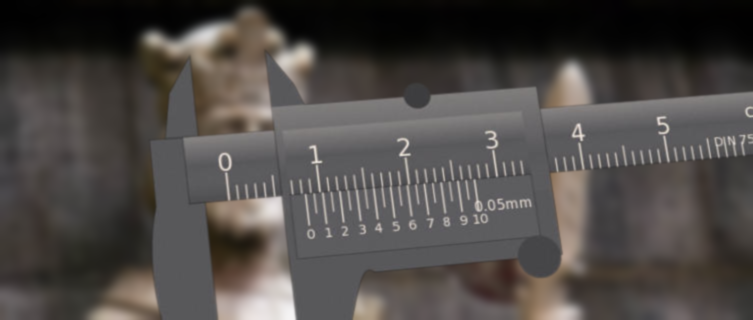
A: 8.4 mm
